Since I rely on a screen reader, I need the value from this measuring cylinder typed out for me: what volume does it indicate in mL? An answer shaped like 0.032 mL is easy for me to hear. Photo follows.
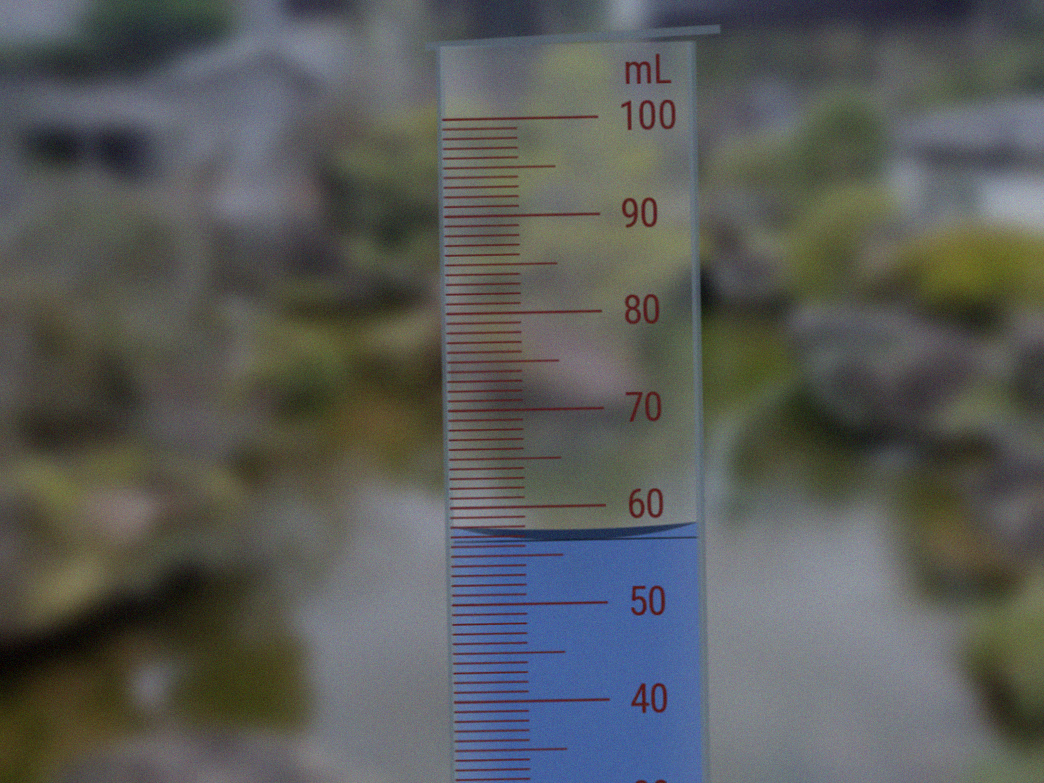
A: 56.5 mL
